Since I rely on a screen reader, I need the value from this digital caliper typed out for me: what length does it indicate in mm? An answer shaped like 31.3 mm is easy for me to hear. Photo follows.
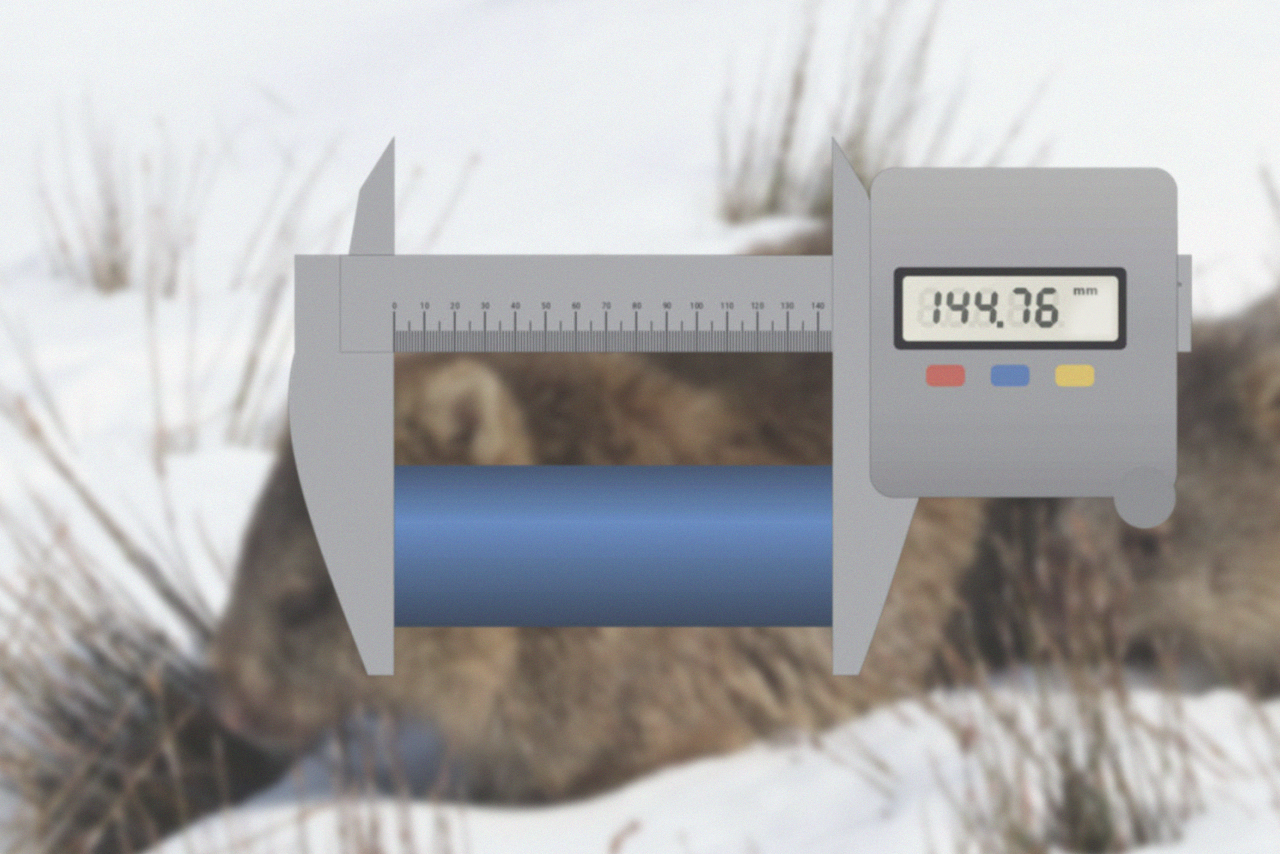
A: 144.76 mm
